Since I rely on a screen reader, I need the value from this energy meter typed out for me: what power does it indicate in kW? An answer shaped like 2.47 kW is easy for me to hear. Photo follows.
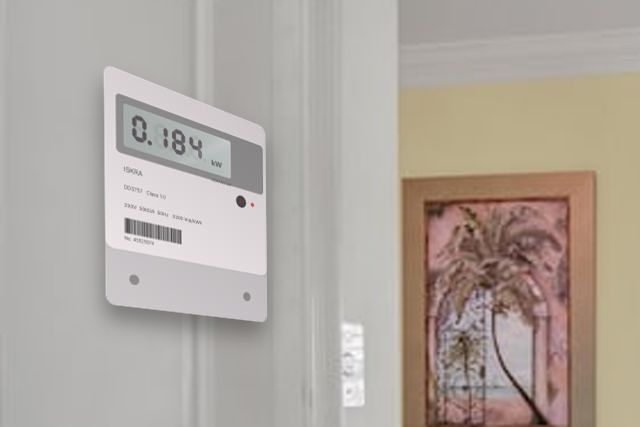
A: 0.184 kW
